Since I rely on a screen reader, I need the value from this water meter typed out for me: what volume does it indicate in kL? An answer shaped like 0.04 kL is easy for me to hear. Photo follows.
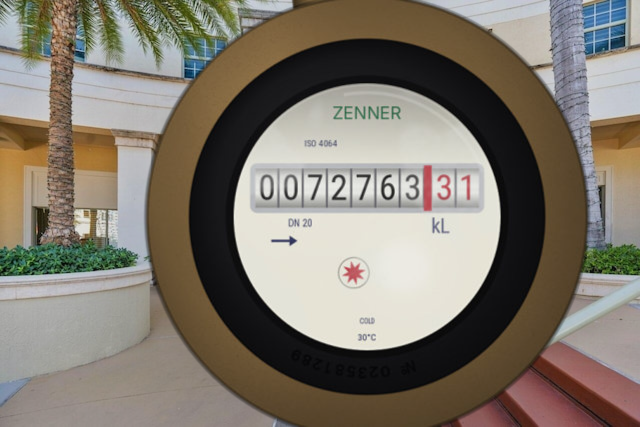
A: 72763.31 kL
